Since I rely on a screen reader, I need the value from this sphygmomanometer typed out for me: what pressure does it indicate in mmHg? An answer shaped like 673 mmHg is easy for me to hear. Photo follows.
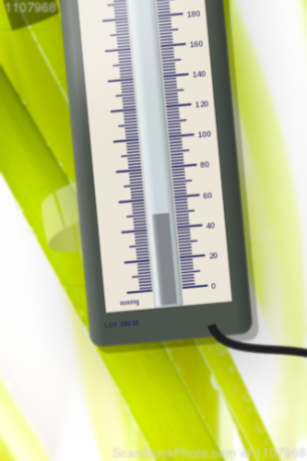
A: 50 mmHg
